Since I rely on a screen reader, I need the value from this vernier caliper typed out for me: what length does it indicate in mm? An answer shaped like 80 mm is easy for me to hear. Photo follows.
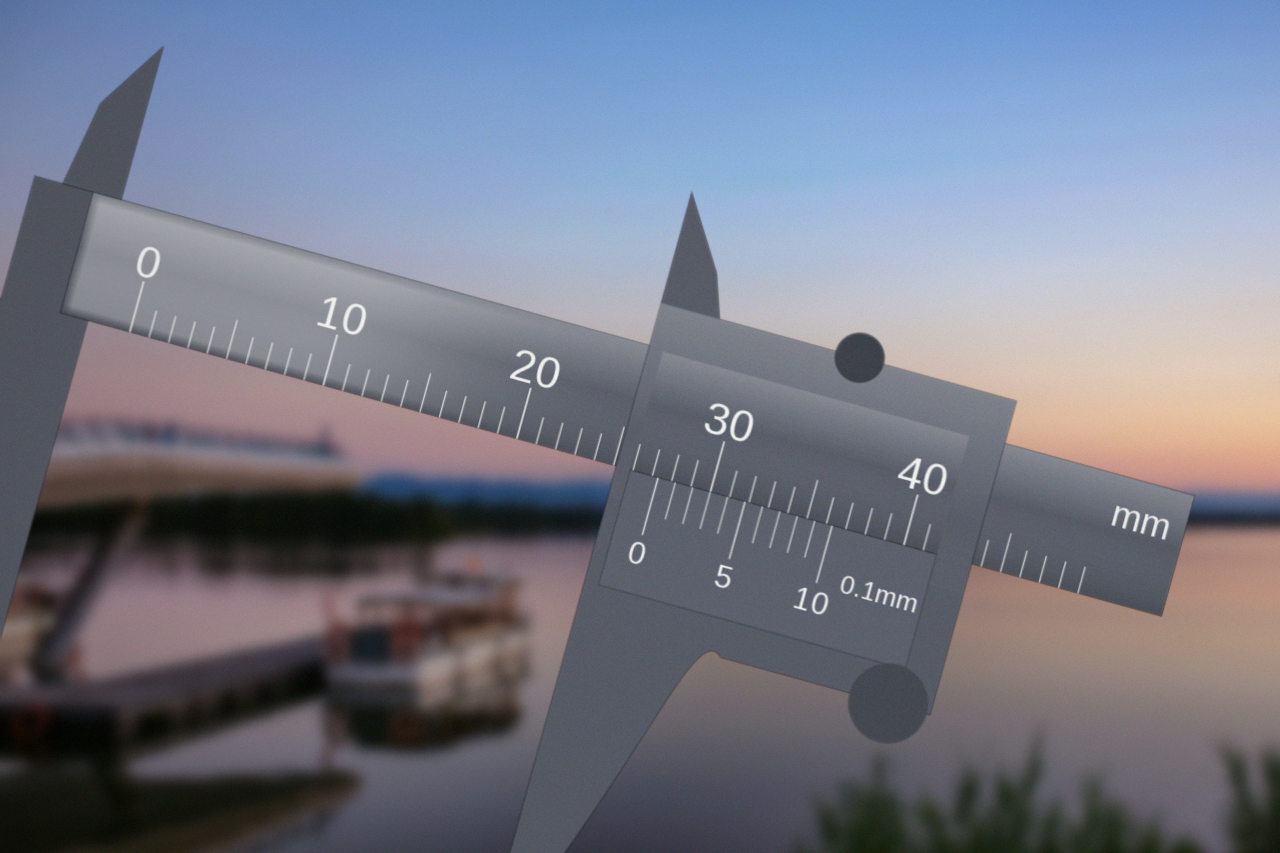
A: 27.3 mm
